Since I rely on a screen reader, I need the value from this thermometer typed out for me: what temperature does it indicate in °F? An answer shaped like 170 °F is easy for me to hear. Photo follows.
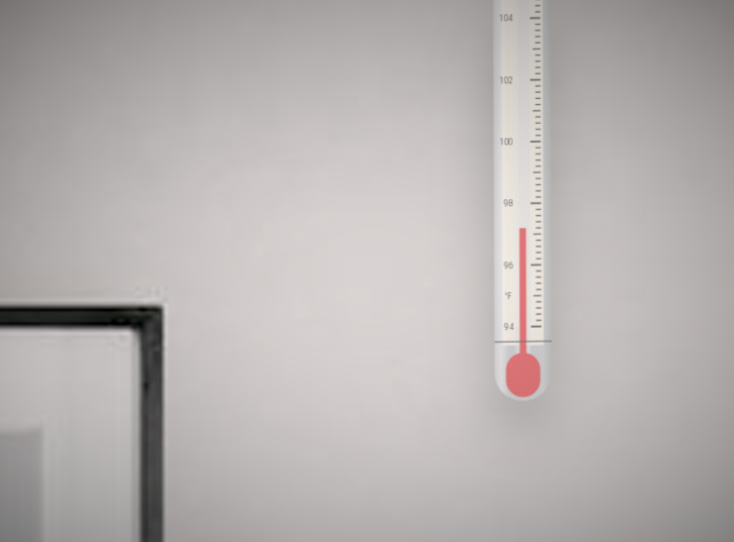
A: 97.2 °F
